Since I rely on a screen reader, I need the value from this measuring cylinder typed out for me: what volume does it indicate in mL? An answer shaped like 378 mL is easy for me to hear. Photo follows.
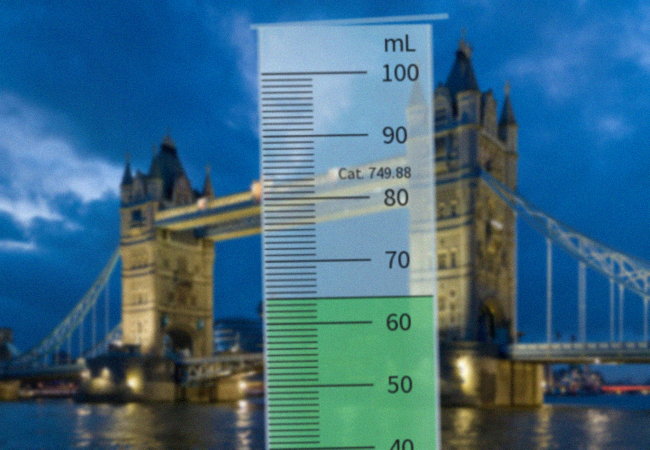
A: 64 mL
